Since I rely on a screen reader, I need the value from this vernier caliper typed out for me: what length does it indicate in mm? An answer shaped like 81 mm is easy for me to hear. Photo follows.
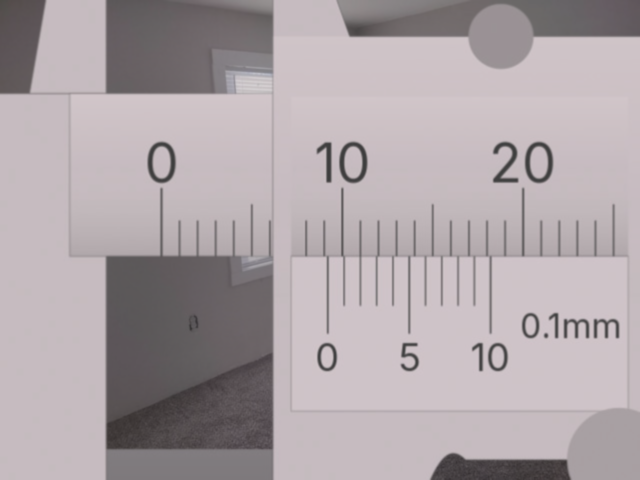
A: 9.2 mm
